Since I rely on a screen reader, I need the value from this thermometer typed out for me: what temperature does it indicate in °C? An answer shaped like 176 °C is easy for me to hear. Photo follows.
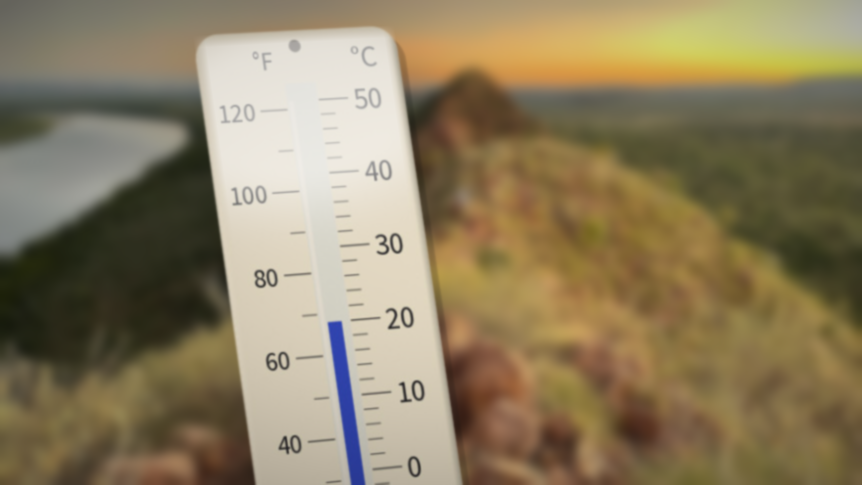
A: 20 °C
